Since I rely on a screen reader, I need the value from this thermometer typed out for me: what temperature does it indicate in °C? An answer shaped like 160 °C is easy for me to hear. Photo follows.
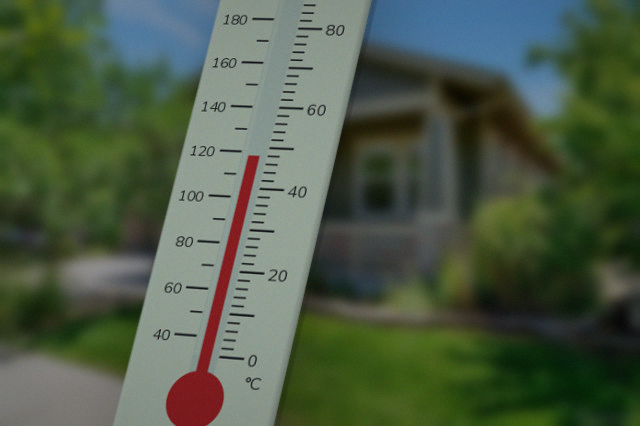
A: 48 °C
